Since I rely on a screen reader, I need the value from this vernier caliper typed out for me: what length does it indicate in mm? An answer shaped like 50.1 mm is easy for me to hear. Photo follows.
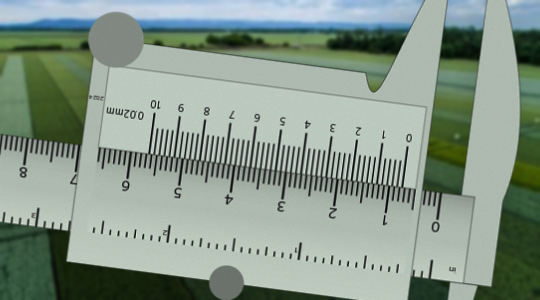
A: 7.5 mm
